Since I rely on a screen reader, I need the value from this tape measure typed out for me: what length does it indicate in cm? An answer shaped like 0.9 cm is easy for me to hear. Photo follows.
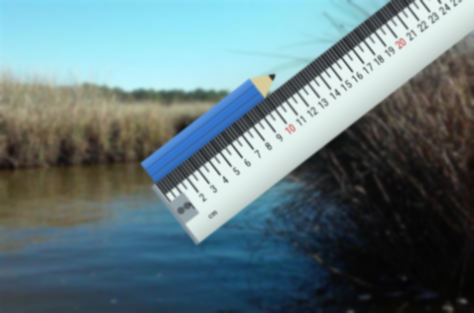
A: 11.5 cm
